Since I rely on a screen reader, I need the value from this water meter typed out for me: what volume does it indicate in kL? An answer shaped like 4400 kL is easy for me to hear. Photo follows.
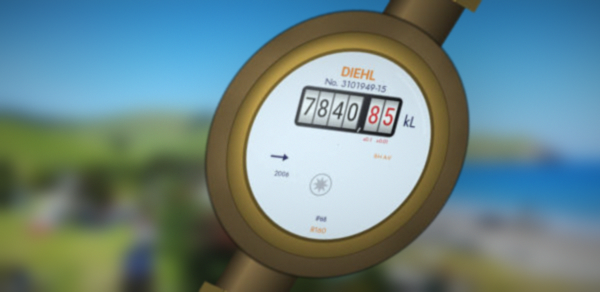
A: 7840.85 kL
